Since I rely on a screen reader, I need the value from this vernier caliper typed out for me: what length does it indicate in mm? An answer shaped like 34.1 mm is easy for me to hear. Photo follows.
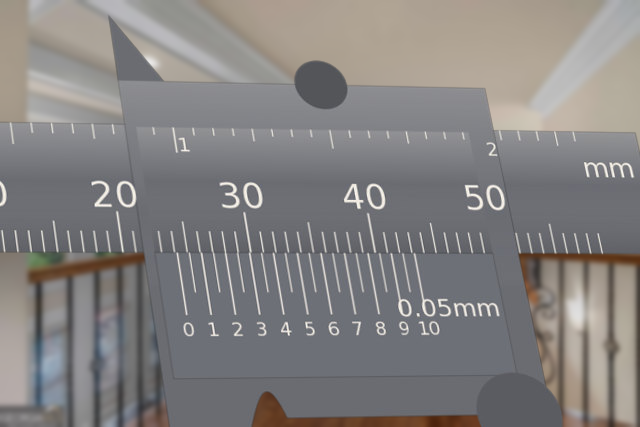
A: 24.2 mm
